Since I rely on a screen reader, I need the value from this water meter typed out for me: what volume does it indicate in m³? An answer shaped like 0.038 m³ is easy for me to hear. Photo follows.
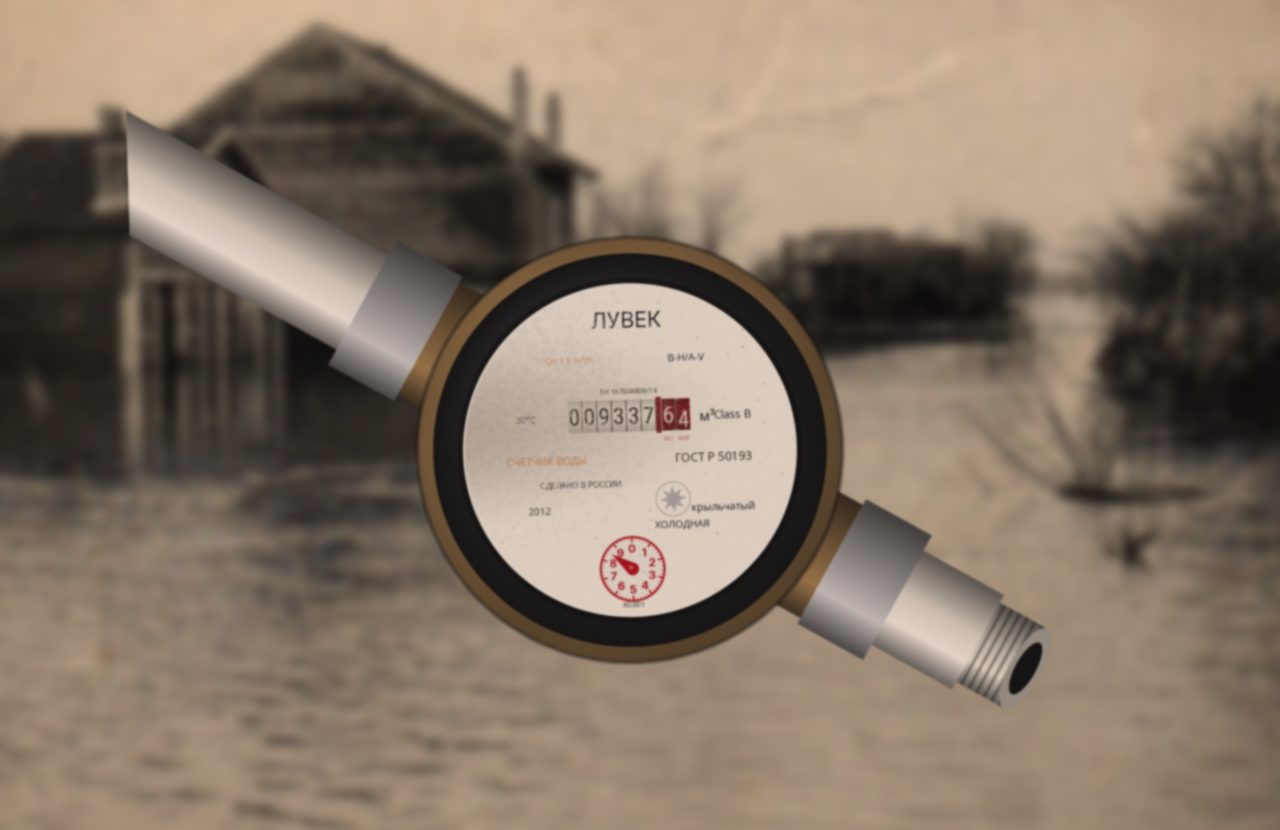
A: 9337.638 m³
